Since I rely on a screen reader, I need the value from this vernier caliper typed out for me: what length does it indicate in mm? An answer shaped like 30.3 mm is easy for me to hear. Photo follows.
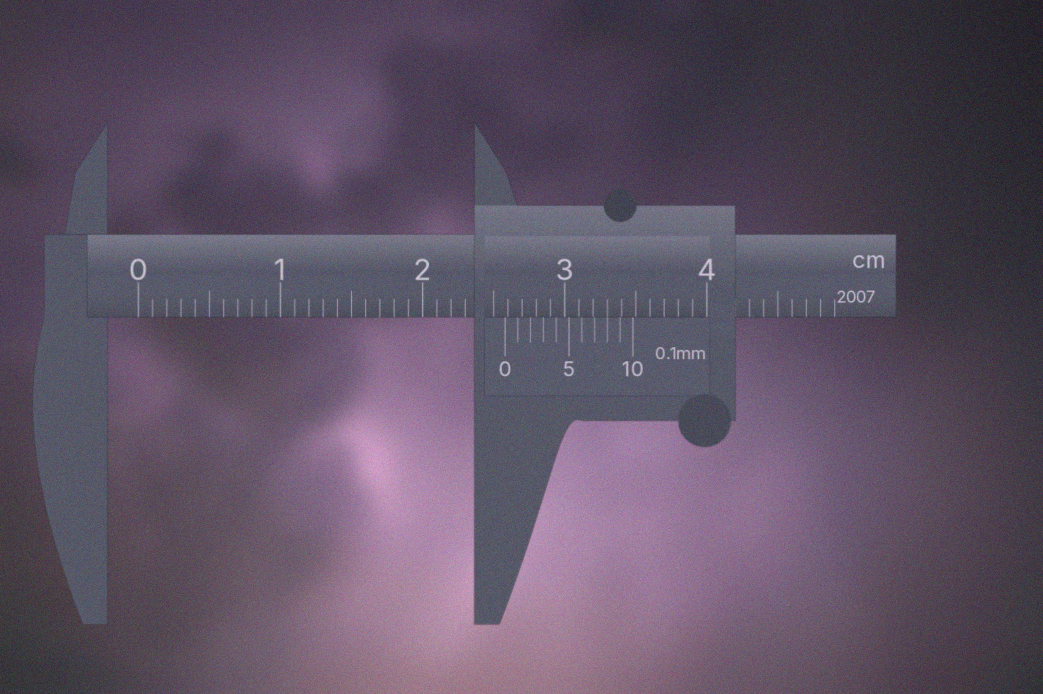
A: 25.8 mm
